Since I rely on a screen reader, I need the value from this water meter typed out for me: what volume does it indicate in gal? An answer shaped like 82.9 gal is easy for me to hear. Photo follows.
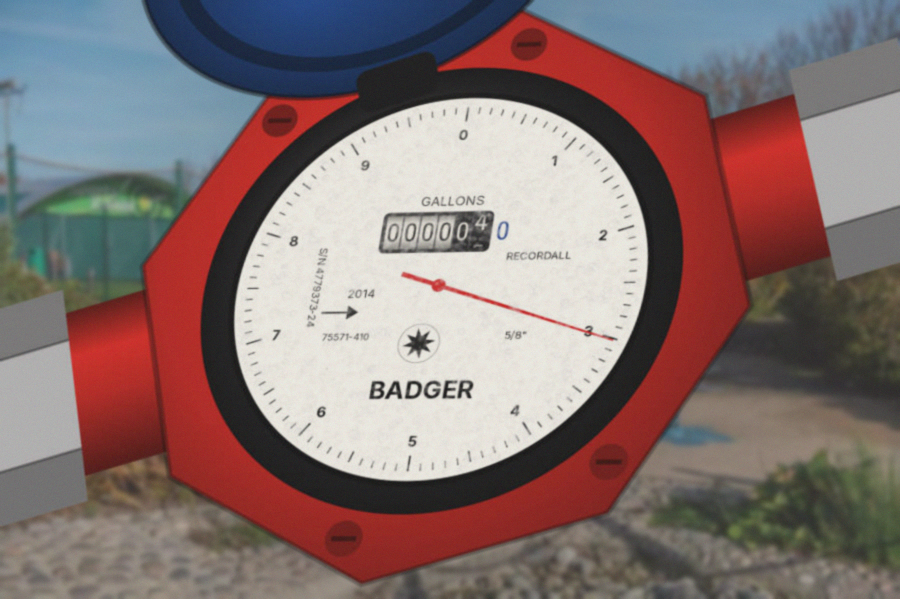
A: 43.0 gal
